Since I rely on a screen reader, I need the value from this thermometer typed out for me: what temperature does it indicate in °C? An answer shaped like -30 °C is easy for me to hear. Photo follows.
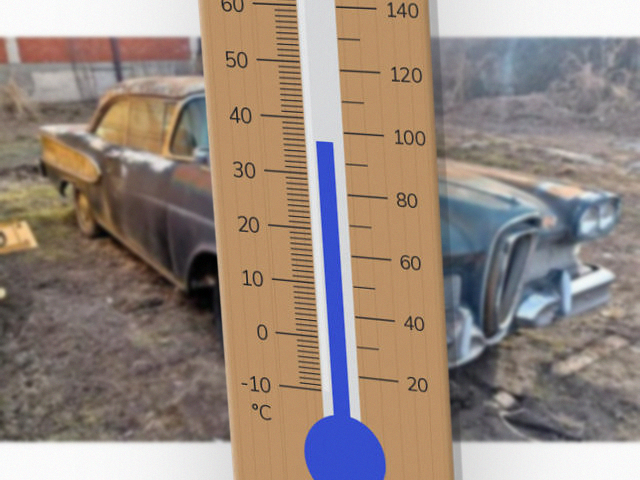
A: 36 °C
